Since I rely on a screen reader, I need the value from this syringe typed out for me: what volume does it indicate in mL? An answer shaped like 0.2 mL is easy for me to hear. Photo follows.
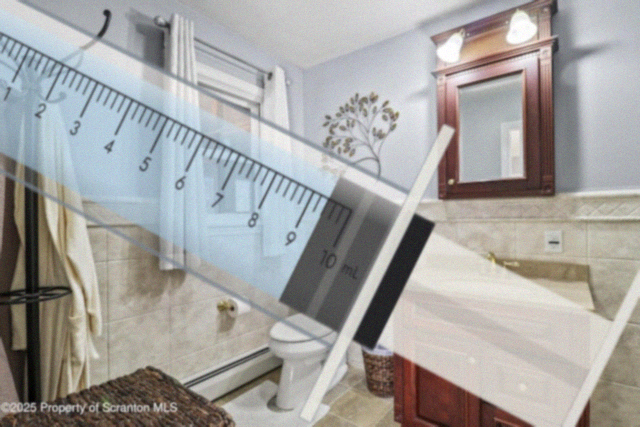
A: 9.4 mL
